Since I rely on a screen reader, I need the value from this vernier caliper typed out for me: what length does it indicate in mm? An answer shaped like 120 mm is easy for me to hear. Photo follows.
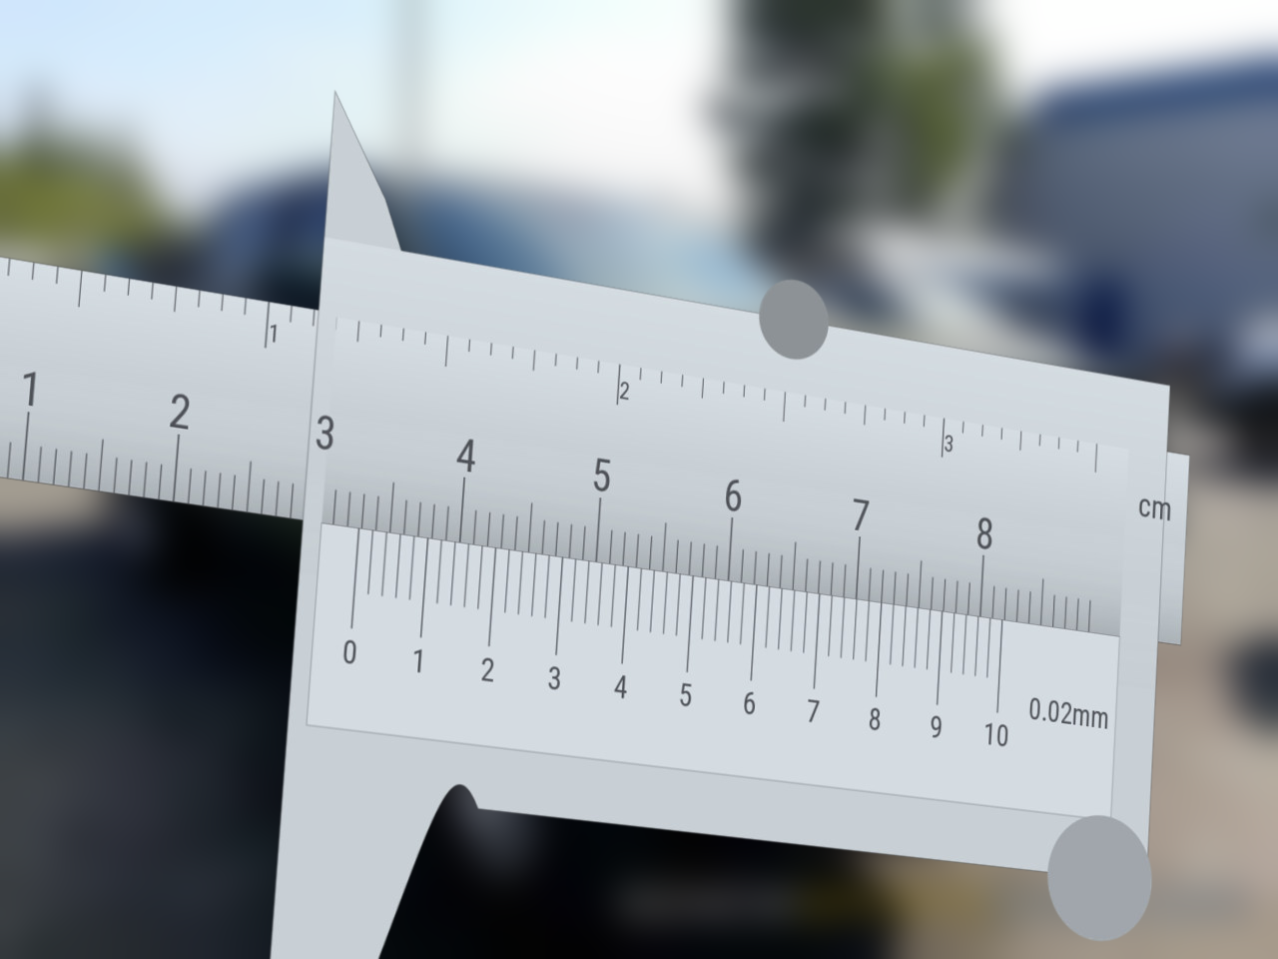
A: 32.8 mm
